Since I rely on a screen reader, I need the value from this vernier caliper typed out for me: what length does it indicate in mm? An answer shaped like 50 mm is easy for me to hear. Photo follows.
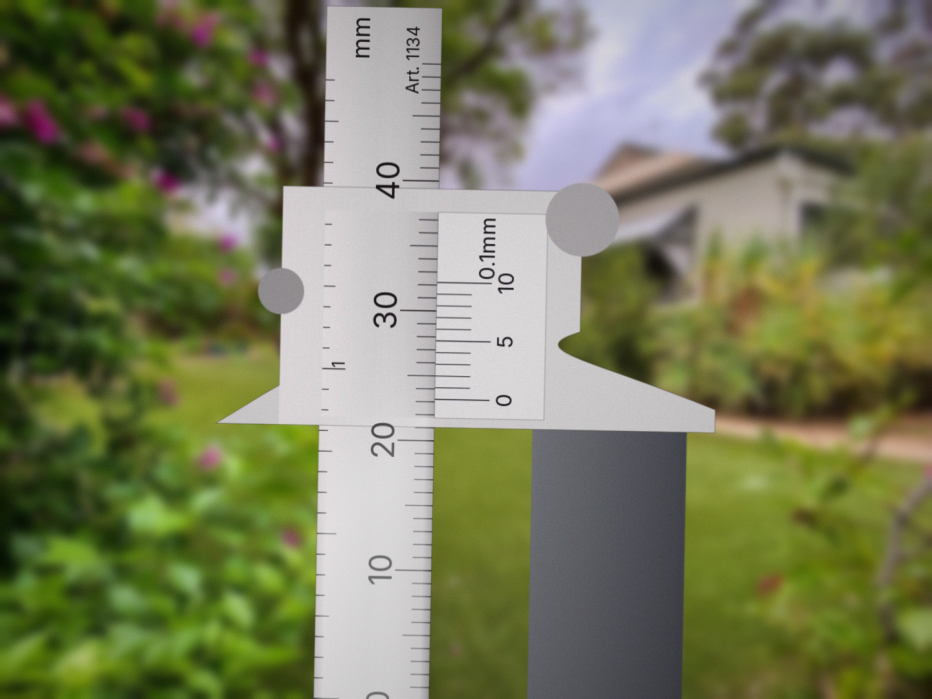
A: 23.2 mm
